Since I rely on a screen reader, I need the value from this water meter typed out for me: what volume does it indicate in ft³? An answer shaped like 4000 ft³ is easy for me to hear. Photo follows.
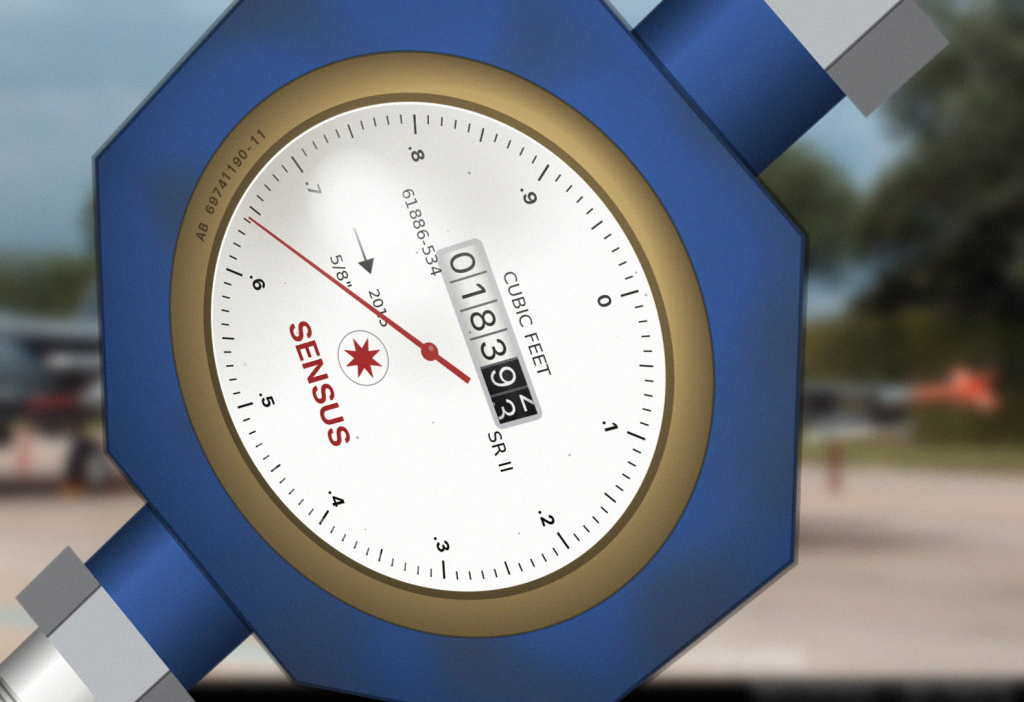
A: 18392.64 ft³
